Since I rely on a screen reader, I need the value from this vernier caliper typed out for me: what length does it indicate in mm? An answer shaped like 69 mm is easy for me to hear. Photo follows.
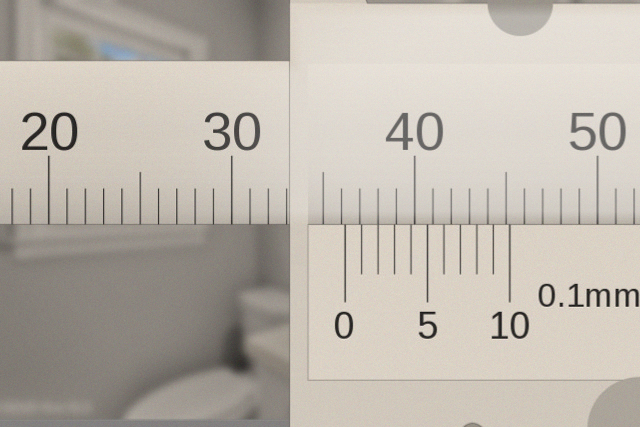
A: 36.2 mm
